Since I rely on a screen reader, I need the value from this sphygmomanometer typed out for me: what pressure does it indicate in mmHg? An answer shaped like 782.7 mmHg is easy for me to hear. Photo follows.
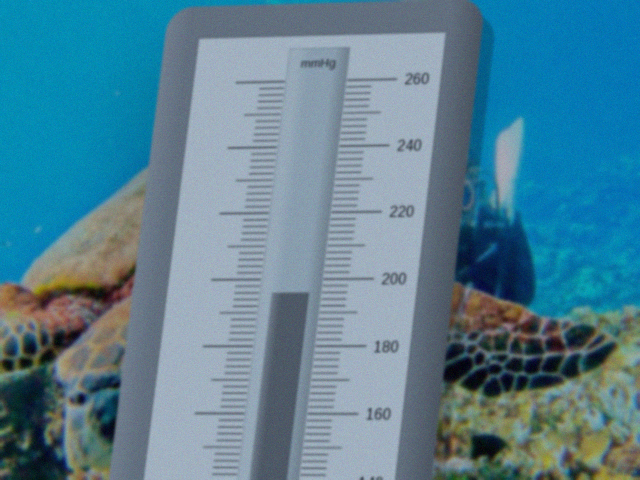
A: 196 mmHg
